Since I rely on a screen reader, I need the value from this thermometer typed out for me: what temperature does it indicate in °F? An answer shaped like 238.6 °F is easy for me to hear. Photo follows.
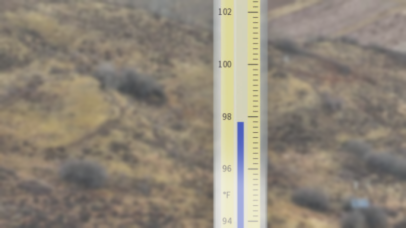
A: 97.8 °F
